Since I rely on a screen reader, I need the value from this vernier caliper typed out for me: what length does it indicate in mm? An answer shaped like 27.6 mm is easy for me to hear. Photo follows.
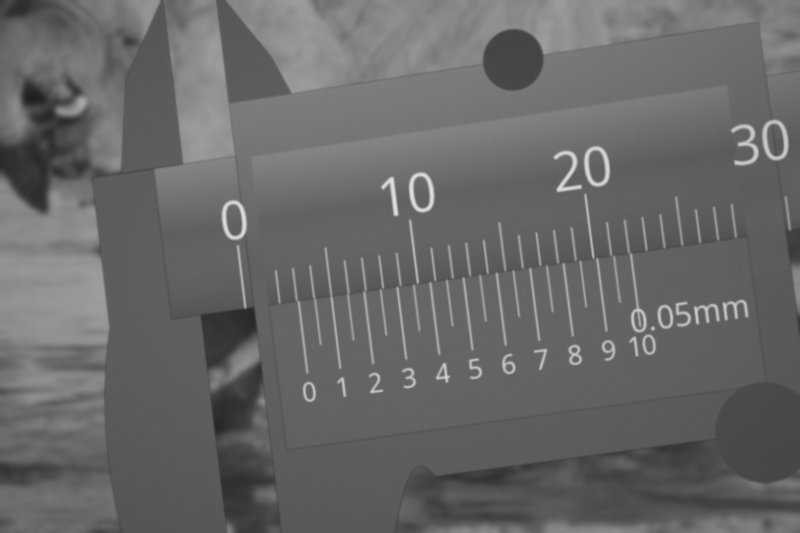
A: 3.1 mm
